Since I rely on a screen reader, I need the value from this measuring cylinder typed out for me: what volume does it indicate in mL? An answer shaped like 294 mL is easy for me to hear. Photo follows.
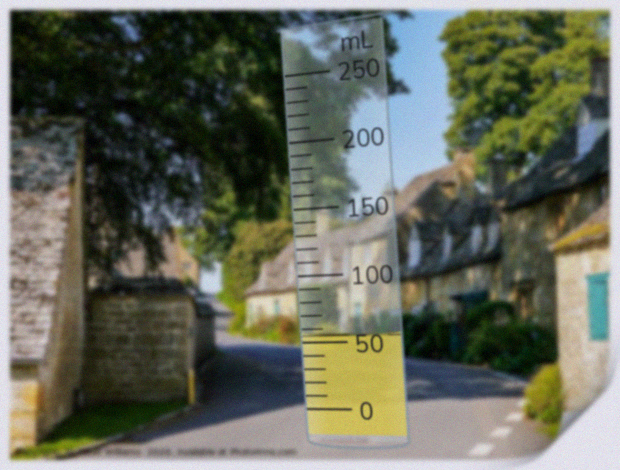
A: 55 mL
